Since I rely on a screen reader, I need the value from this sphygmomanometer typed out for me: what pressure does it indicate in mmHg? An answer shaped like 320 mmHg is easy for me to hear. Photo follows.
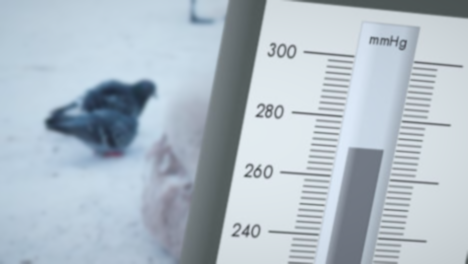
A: 270 mmHg
